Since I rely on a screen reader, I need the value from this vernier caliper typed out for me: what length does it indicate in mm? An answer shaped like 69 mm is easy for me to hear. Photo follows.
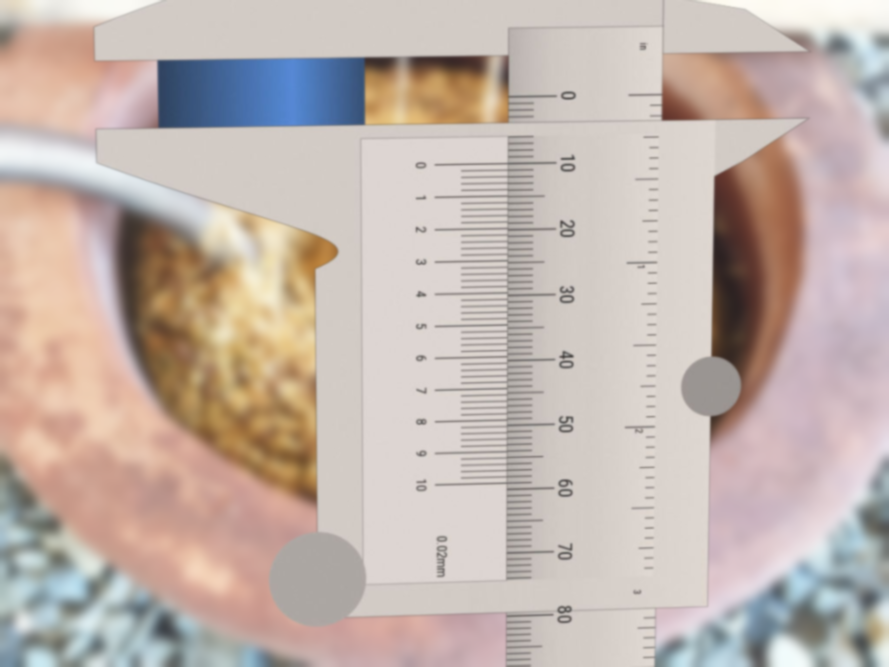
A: 10.0 mm
